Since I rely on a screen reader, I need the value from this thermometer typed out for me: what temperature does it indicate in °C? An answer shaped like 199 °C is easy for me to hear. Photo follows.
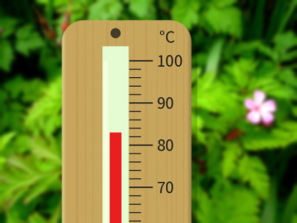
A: 83 °C
